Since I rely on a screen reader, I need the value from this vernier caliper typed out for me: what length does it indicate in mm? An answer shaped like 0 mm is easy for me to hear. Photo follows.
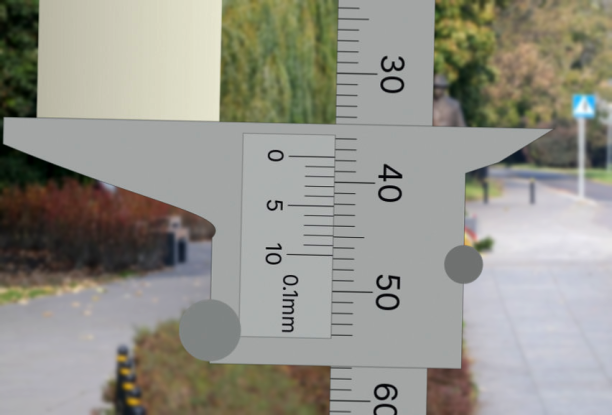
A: 37.7 mm
